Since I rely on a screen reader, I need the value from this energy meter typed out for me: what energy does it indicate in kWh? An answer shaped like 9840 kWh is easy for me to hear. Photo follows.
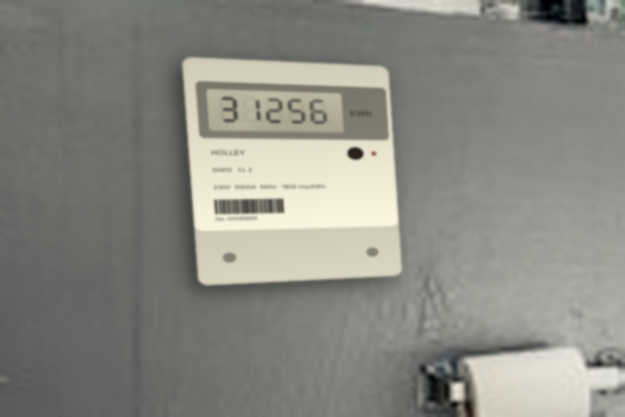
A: 31256 kWh
